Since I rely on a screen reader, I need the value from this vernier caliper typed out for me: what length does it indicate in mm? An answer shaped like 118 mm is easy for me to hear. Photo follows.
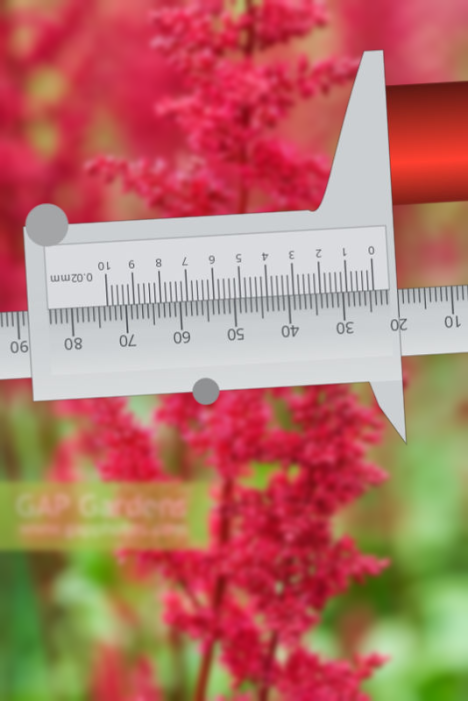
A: 24.4 mm
